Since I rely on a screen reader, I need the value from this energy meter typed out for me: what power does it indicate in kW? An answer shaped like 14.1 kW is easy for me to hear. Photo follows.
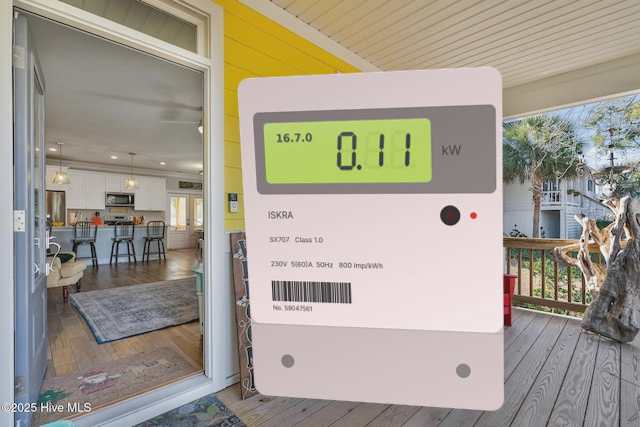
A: 0.11 kW
